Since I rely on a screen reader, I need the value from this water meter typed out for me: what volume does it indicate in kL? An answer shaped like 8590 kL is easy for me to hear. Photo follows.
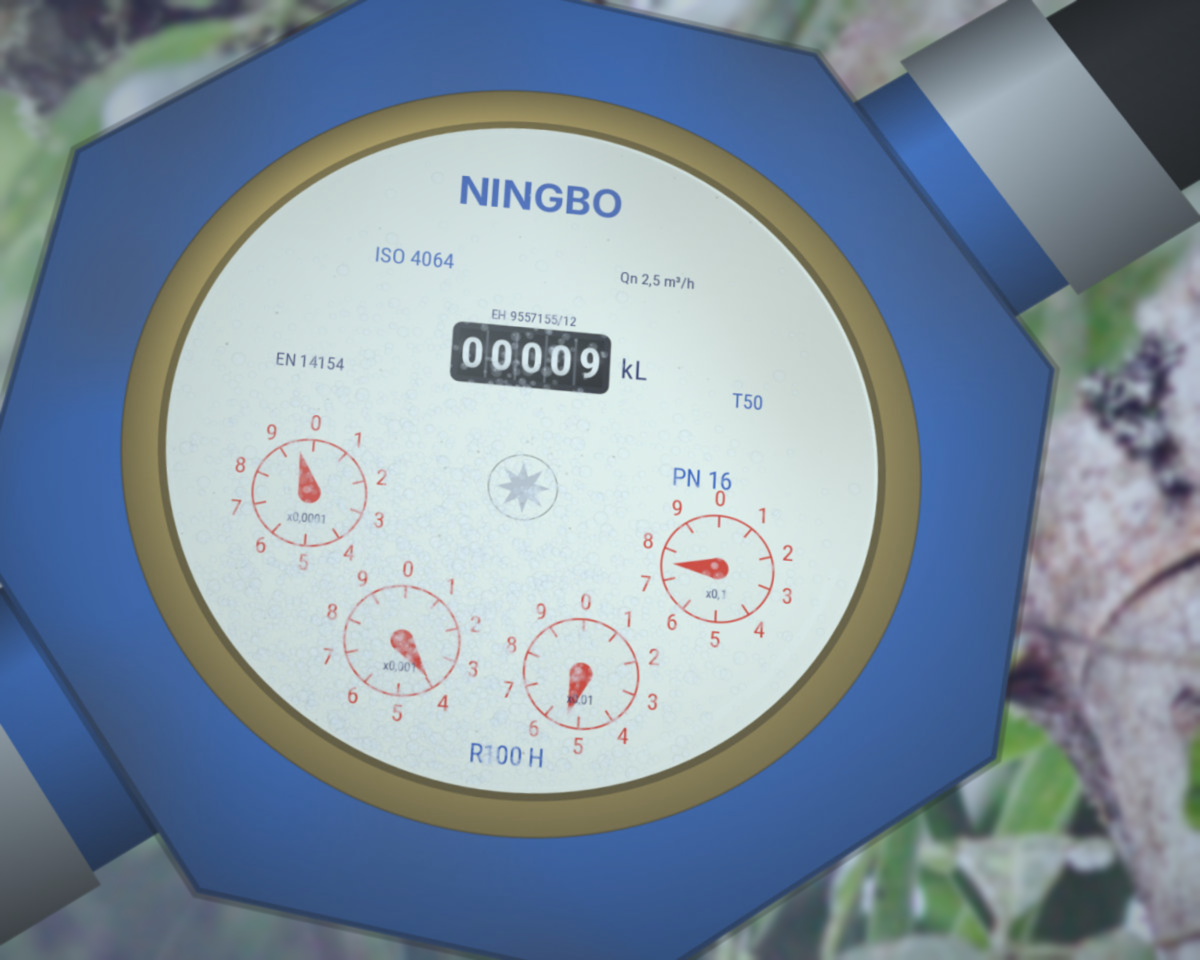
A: 9.7539 kL
